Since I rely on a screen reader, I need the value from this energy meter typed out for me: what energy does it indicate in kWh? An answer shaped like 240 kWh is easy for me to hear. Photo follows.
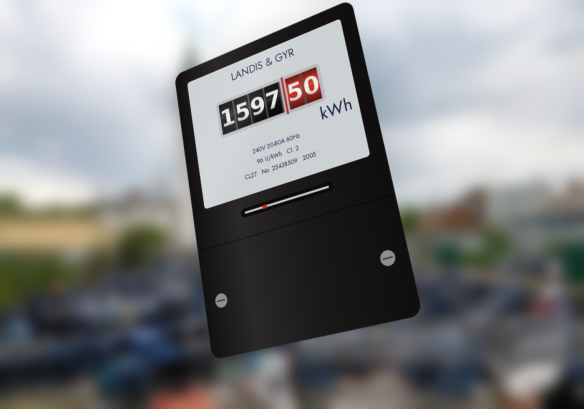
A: 1597.50 kWh
